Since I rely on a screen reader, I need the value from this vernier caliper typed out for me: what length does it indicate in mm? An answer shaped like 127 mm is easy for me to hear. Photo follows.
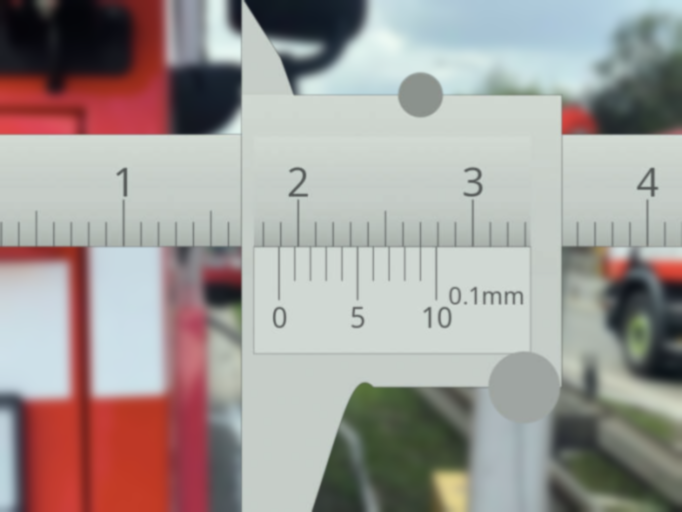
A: 18.9 mm
